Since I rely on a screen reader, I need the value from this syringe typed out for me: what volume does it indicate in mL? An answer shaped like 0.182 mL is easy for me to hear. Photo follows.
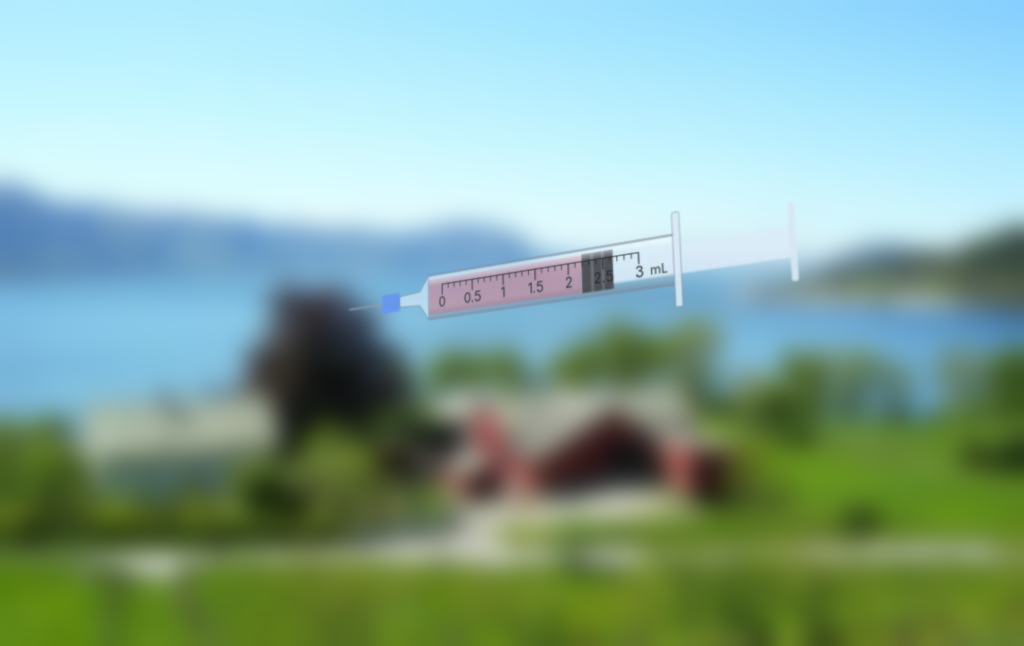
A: 2.2 mL
